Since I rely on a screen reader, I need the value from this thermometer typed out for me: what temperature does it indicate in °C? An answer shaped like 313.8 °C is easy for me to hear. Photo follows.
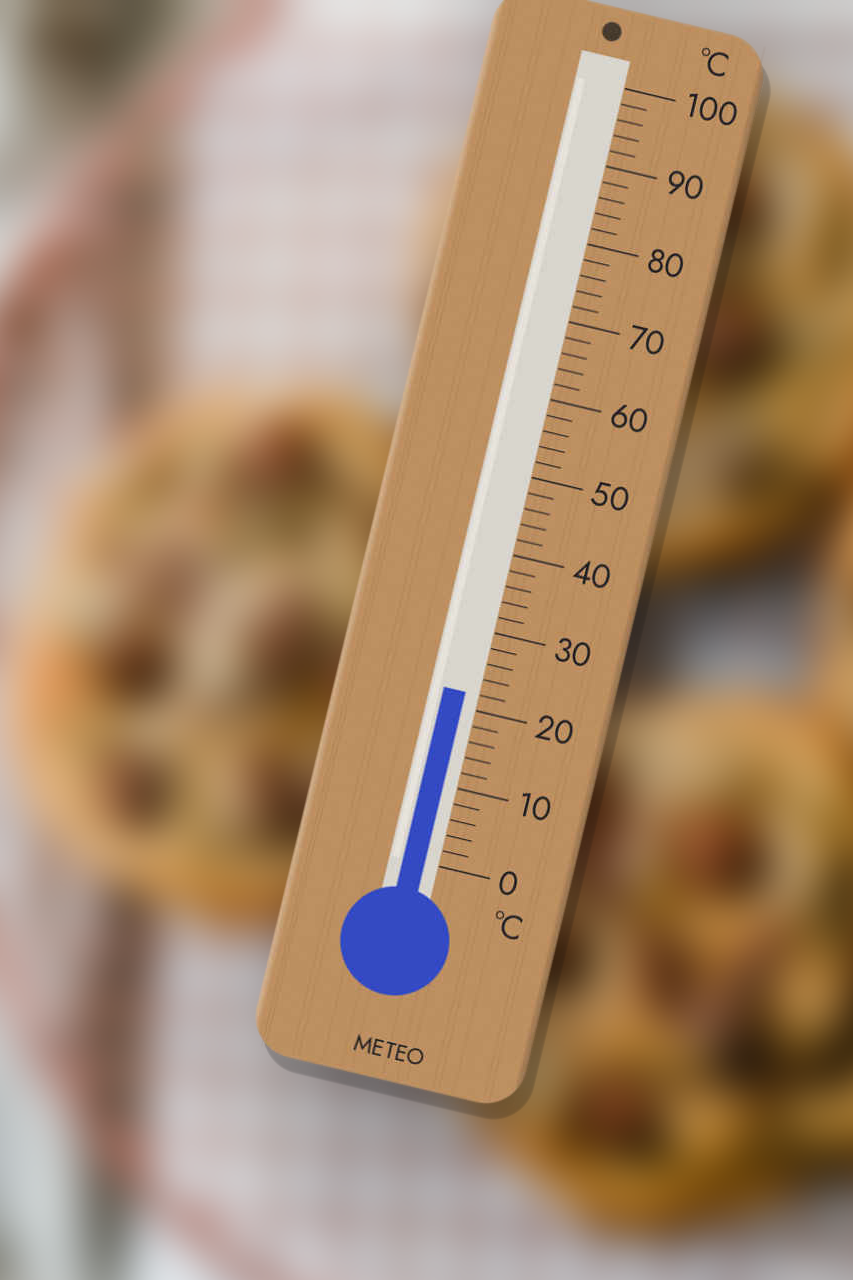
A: 22 °C
